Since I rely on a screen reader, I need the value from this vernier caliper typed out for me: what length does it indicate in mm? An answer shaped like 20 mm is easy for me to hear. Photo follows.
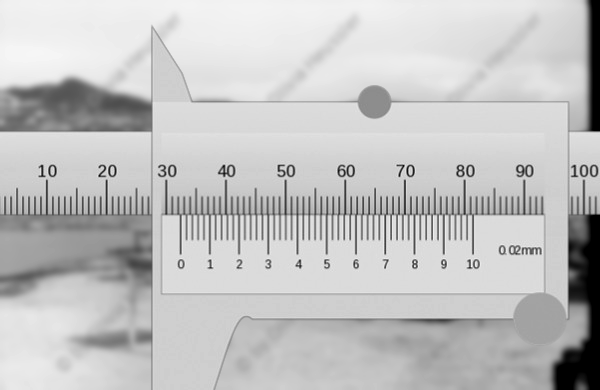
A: 32.4 mm
